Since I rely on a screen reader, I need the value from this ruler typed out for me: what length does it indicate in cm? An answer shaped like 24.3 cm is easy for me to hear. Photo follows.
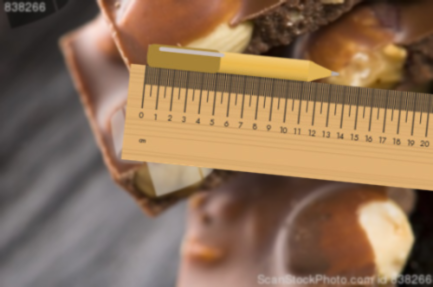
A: 13.5 cm
